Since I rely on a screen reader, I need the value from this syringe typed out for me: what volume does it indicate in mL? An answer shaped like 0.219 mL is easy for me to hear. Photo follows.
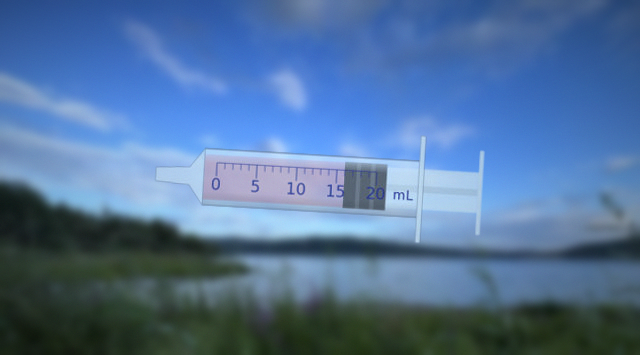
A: 16 mL
